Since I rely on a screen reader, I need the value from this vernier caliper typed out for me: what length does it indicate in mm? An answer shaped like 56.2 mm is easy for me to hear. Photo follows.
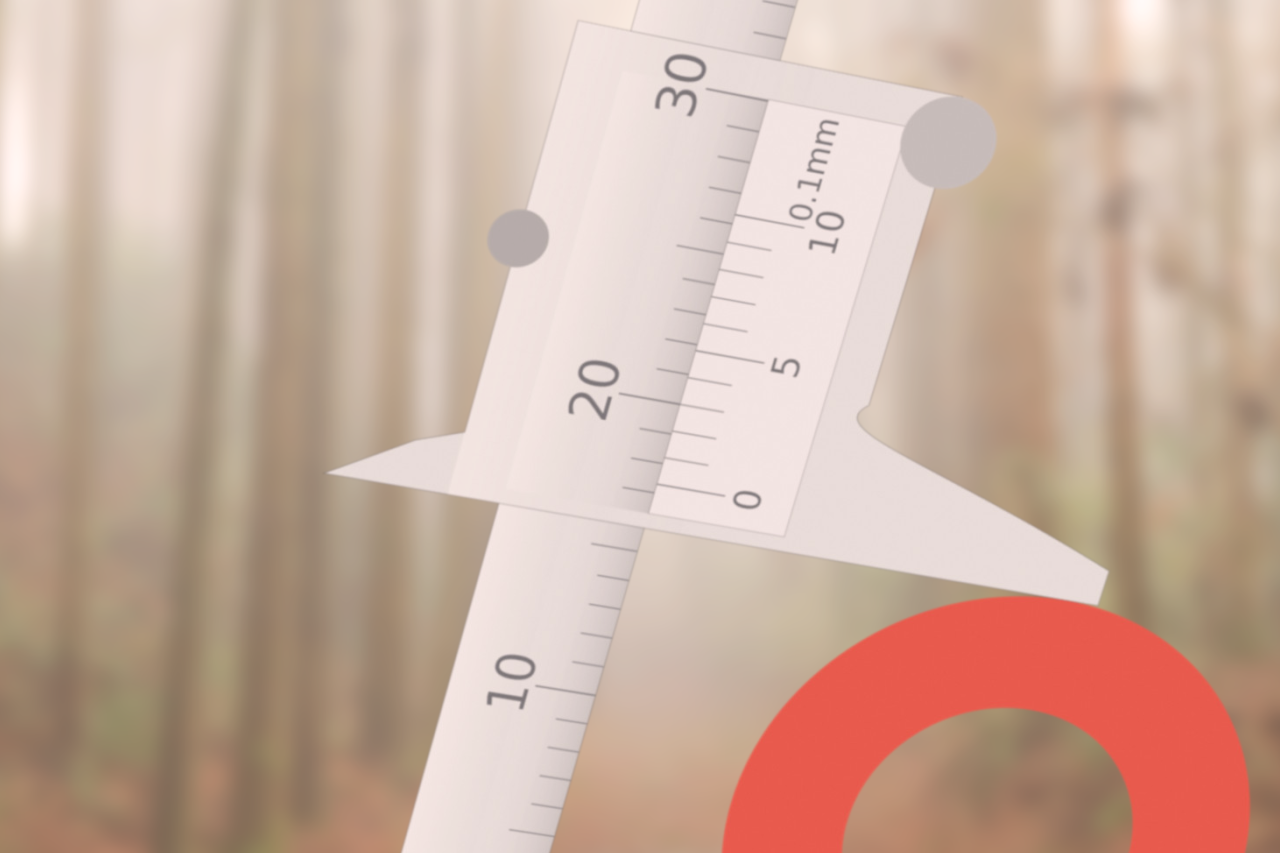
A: 17.3 mm
